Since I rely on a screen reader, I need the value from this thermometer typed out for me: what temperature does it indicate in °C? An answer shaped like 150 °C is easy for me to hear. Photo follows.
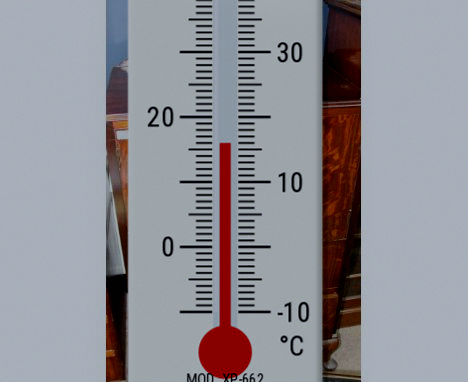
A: 16 °C
